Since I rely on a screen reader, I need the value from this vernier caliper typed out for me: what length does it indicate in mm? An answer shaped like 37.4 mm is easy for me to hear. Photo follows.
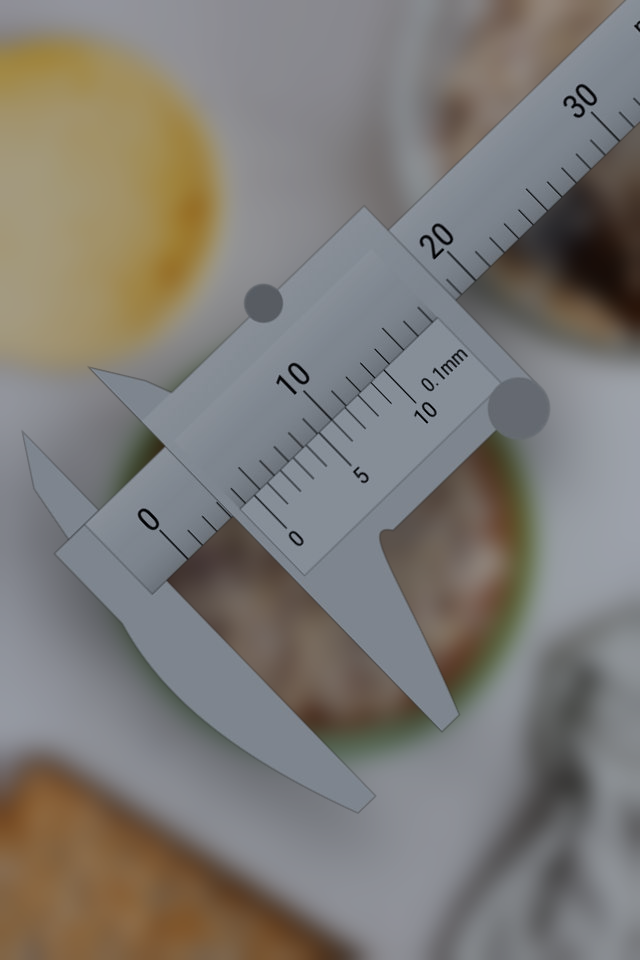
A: 4.6 mm
